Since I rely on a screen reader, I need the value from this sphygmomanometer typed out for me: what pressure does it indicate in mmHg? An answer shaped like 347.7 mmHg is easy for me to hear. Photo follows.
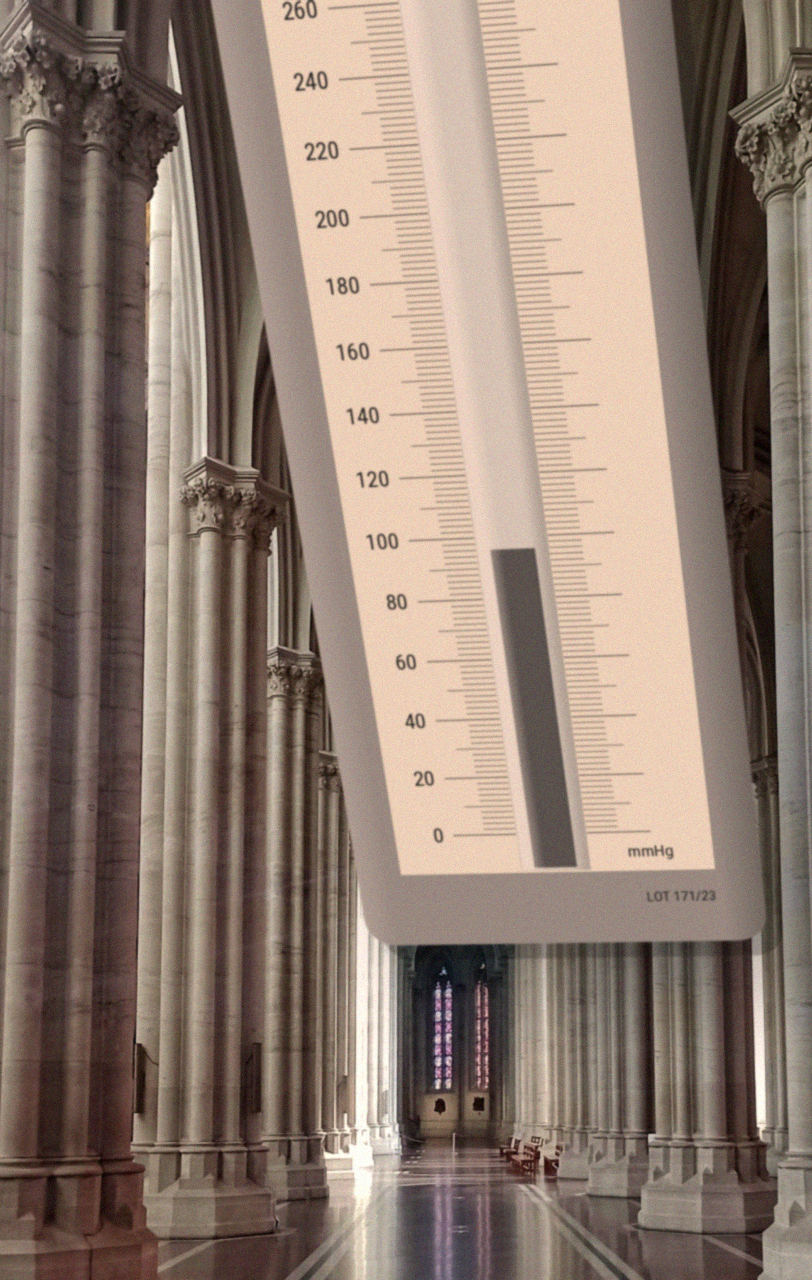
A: 96 mmHg
